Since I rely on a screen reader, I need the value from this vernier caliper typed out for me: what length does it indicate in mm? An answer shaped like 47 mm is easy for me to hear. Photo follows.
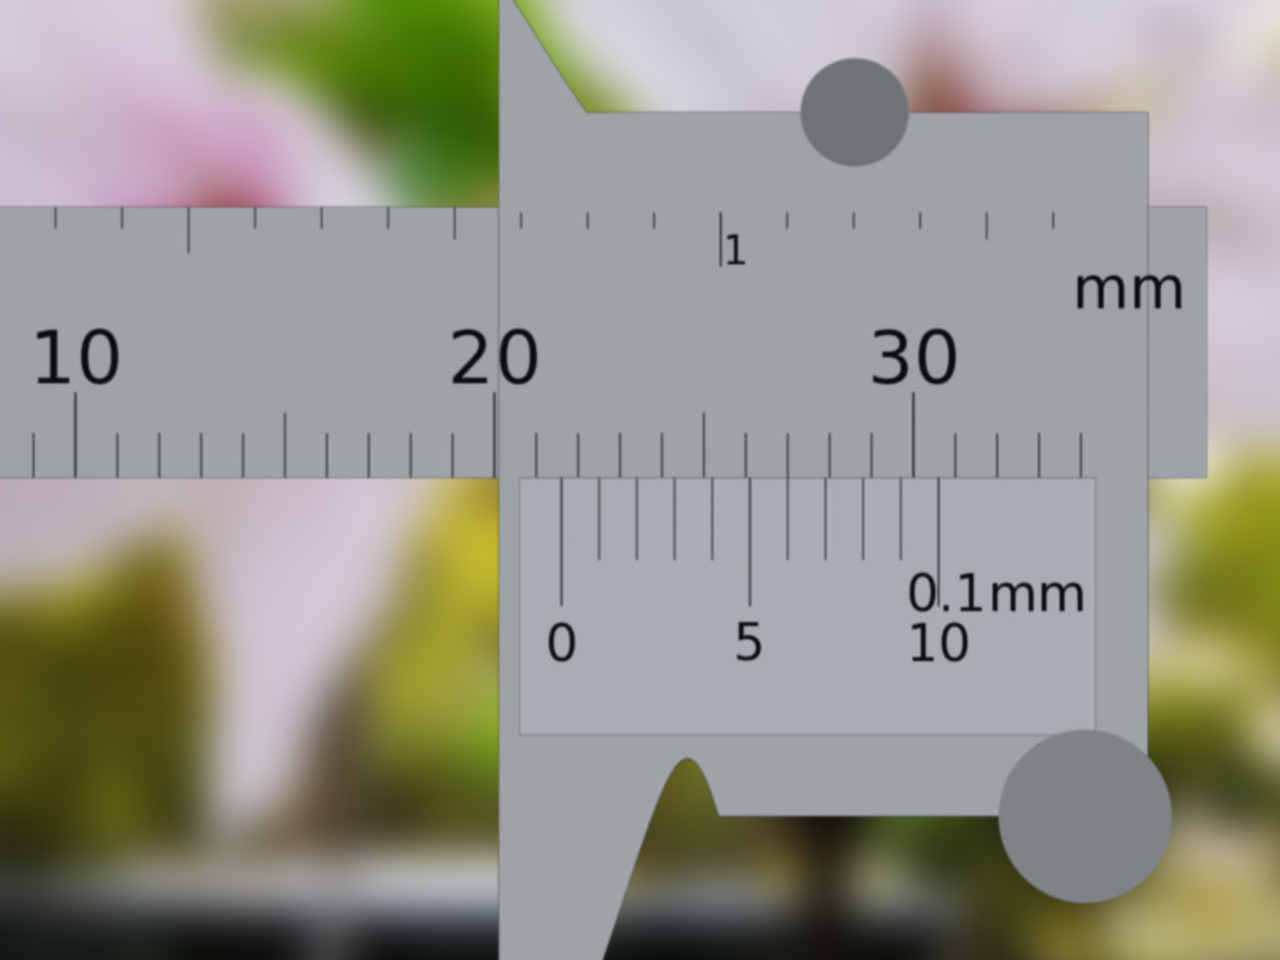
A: 21.6 mm
